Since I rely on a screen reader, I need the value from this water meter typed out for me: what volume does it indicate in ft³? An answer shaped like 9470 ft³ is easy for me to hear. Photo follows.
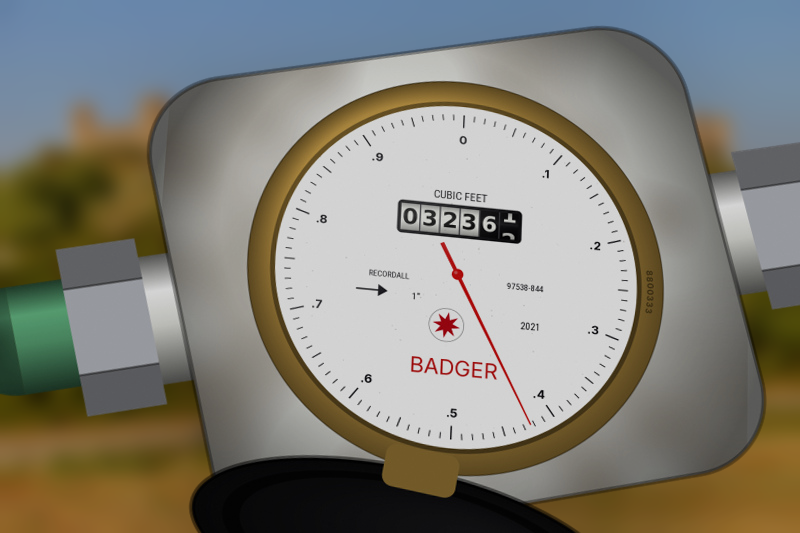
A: 32361.42 ft³
